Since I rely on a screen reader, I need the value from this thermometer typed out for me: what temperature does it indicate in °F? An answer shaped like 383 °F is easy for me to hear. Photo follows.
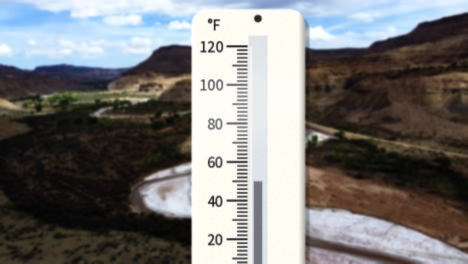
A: 50 °F
